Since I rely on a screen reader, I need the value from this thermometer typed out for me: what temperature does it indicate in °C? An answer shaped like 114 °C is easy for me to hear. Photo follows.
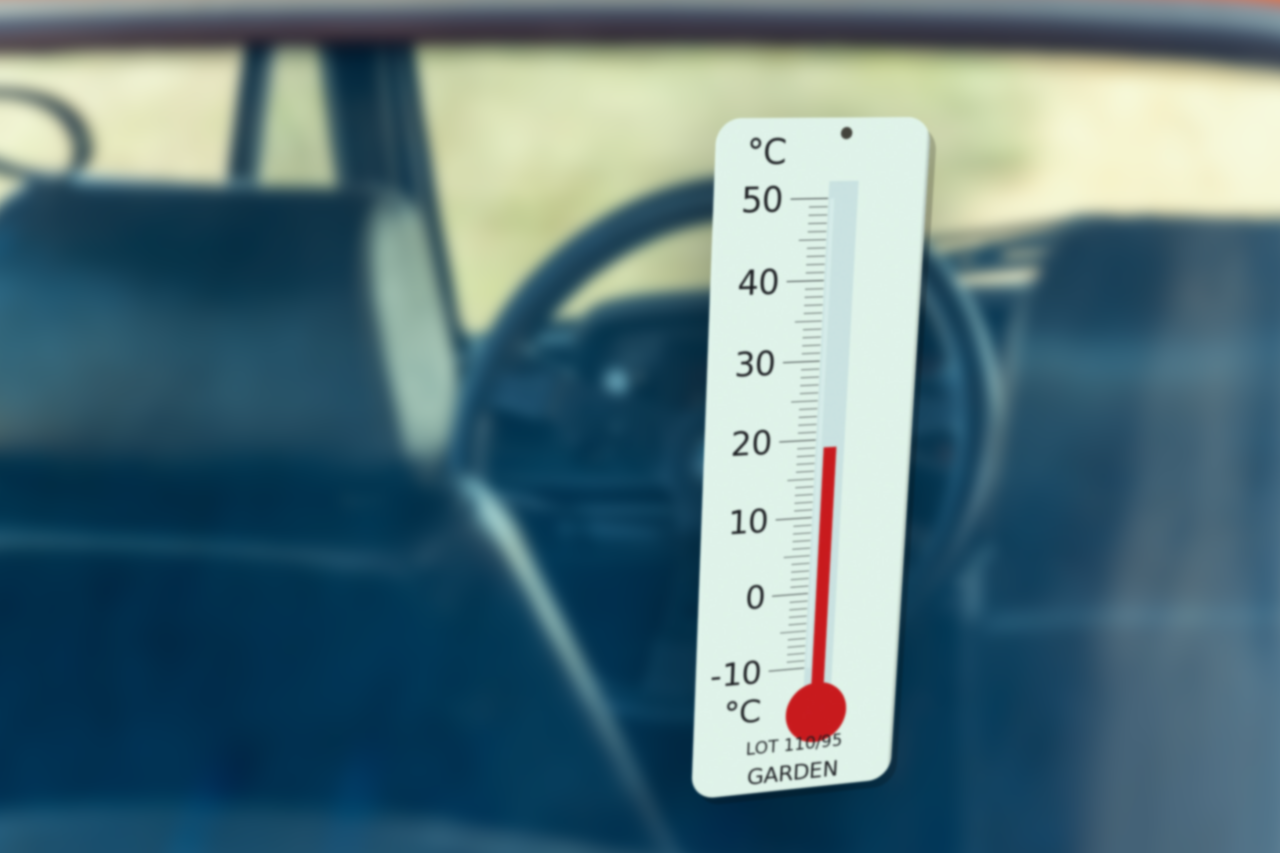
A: 19 °C
